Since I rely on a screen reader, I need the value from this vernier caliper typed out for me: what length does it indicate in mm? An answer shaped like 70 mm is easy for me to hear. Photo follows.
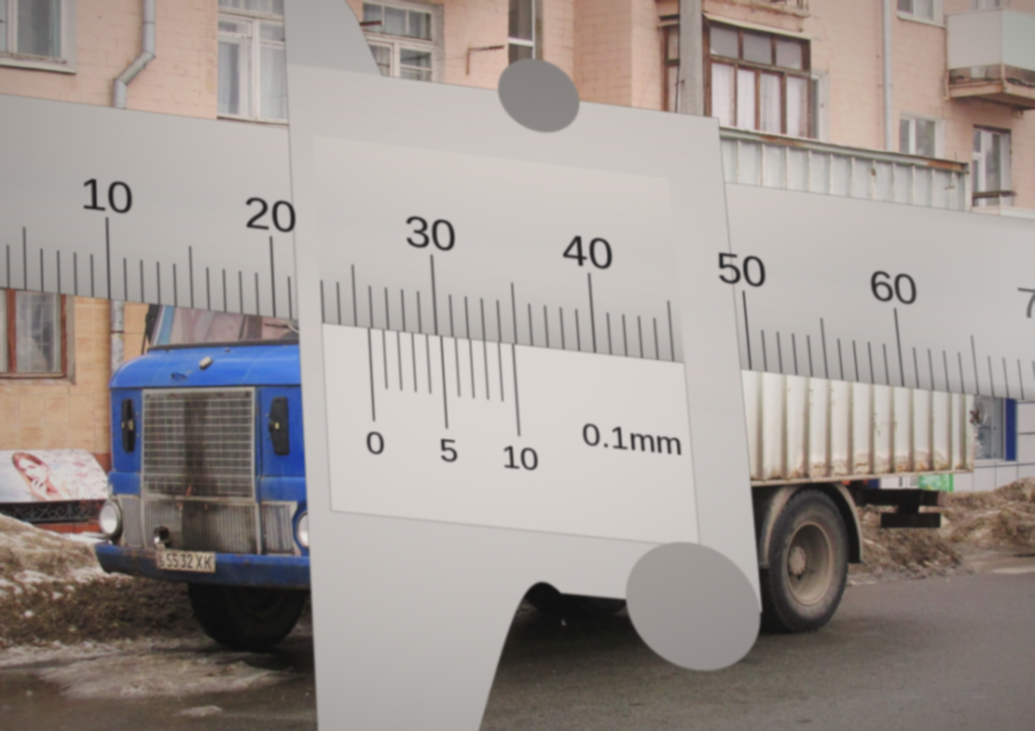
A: 25.8 mm
